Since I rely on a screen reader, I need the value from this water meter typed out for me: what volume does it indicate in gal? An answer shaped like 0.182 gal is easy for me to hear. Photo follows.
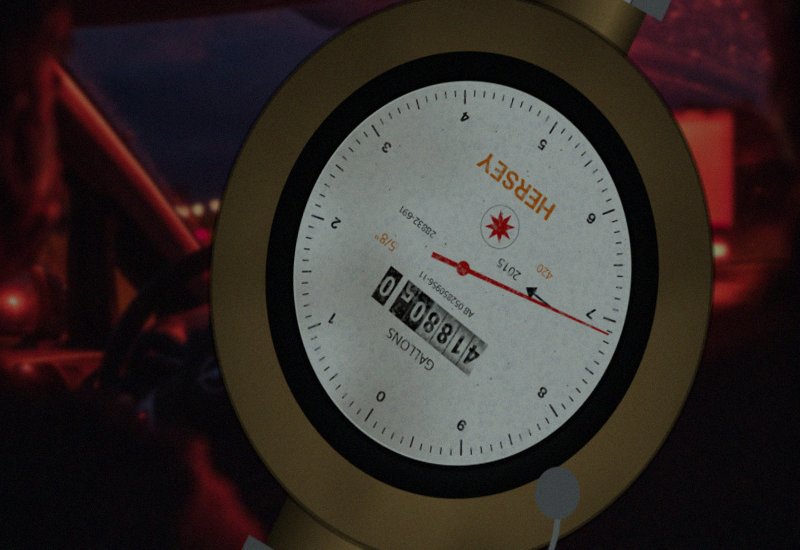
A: 4188047.1 gal
